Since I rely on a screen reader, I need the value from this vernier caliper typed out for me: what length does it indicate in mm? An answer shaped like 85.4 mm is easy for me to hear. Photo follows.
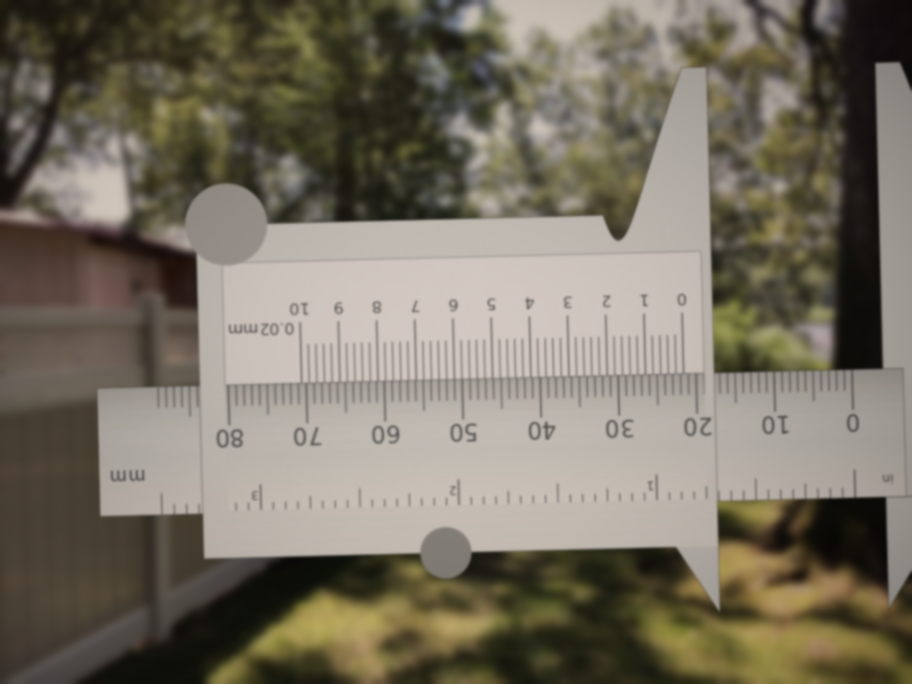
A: 21.6 mm
